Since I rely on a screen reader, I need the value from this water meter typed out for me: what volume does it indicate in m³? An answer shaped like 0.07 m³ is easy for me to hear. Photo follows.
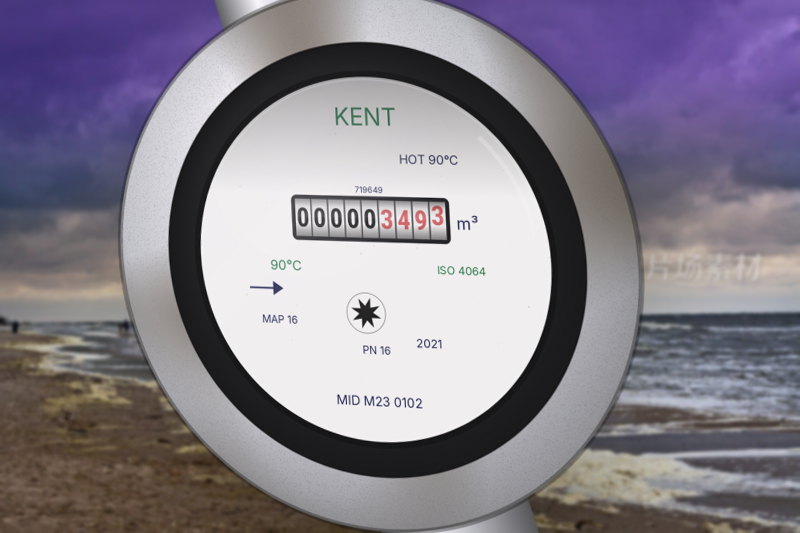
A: 0.3493 m³
